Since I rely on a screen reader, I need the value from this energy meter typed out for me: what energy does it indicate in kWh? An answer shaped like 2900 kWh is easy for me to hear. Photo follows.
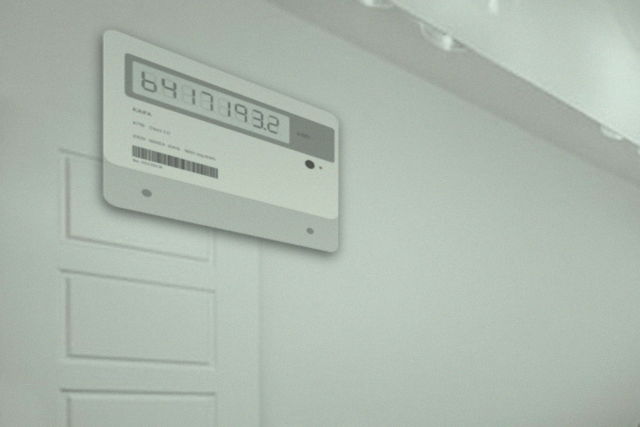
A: 6417193.2 kWh
